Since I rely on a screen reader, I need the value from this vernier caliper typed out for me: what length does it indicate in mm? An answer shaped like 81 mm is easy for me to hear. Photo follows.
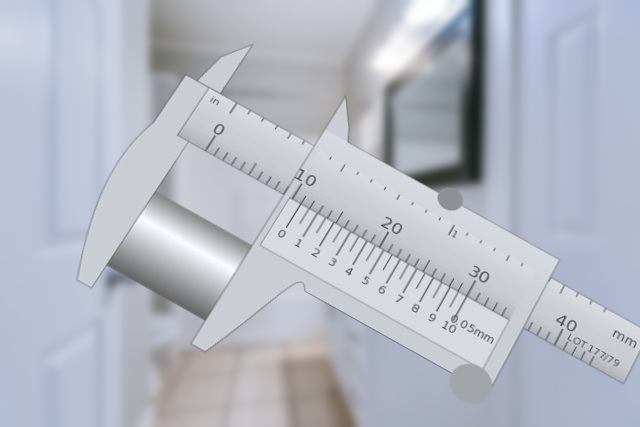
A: 11.0 mm
